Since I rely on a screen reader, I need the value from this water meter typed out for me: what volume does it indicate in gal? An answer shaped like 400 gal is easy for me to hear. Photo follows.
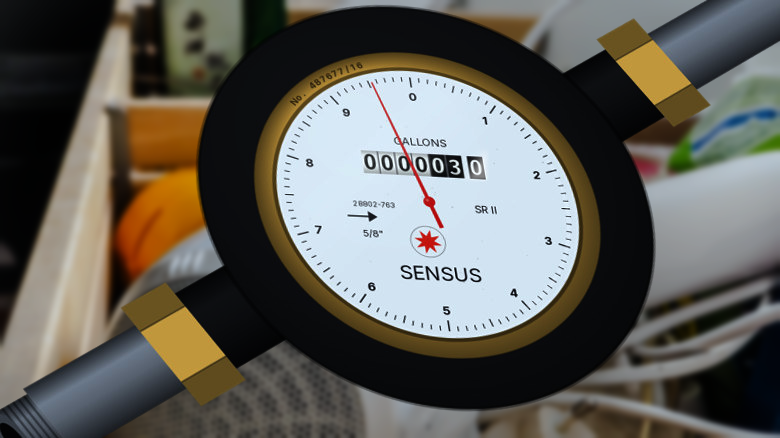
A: 29.5 gal
